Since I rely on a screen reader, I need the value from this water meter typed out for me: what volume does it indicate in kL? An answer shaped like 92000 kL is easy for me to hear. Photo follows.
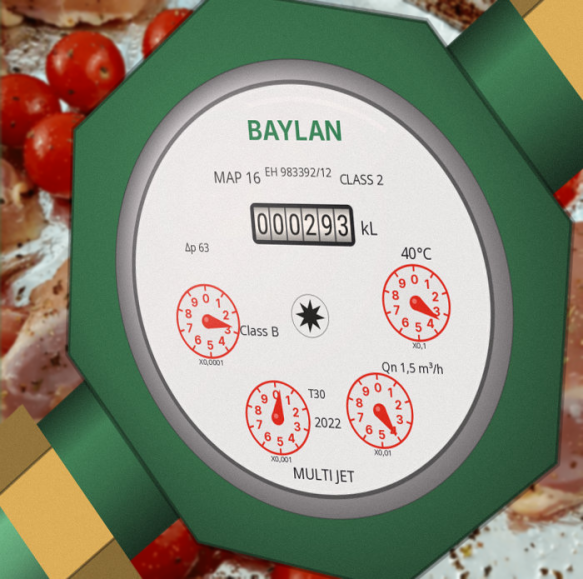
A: 293.3402 kL
